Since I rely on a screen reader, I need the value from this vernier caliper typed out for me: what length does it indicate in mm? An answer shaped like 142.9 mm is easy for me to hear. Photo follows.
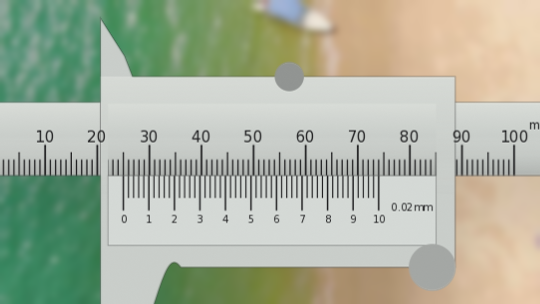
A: 25.0 mm
